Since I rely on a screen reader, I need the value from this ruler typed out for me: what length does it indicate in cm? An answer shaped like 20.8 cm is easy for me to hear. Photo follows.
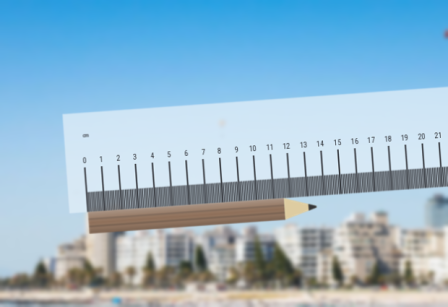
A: 13.5 cm
